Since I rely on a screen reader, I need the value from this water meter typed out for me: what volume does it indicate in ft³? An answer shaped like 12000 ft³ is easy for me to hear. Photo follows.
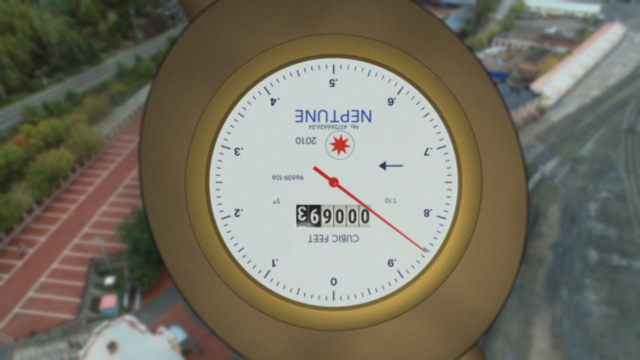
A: 692.85 ft³
